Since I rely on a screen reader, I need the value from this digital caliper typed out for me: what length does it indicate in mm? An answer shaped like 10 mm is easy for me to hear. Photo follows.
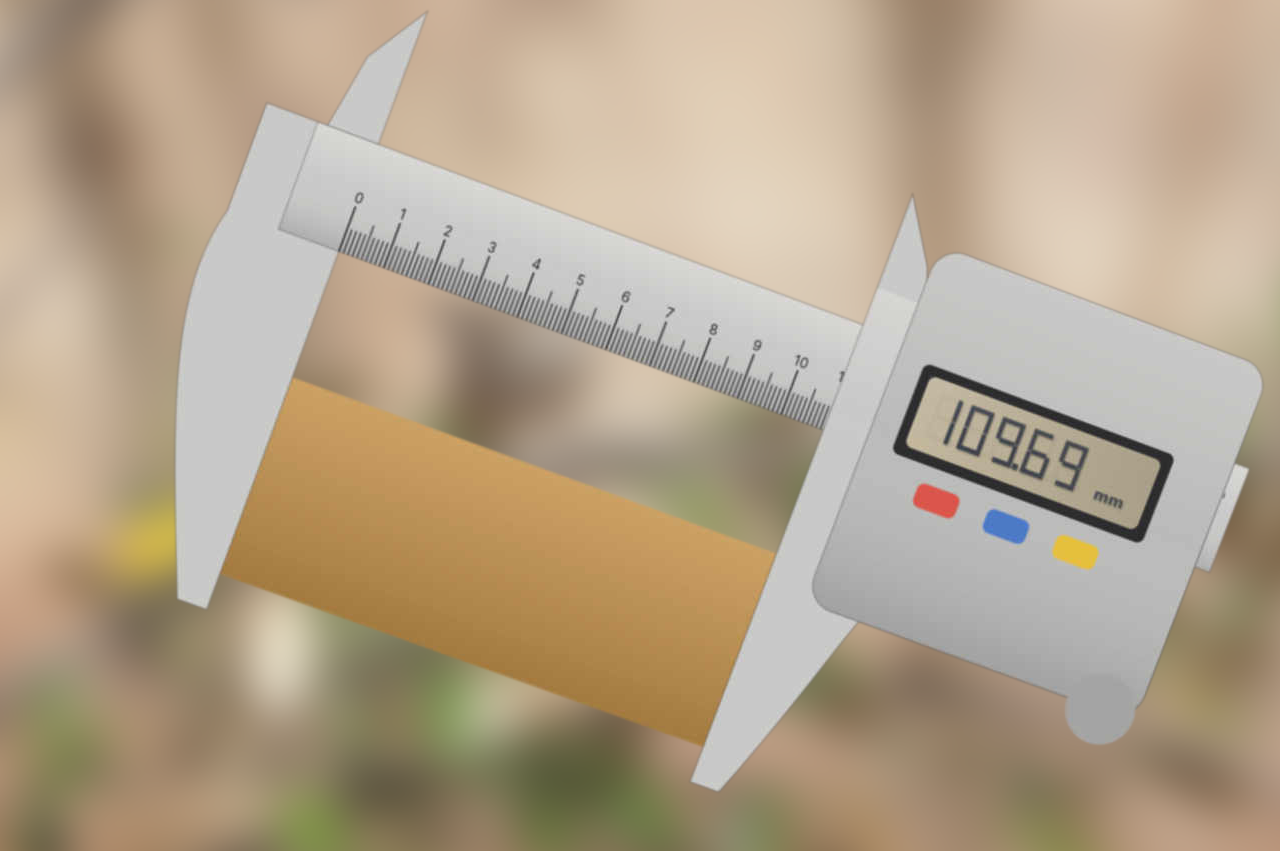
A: 109.69 mm
